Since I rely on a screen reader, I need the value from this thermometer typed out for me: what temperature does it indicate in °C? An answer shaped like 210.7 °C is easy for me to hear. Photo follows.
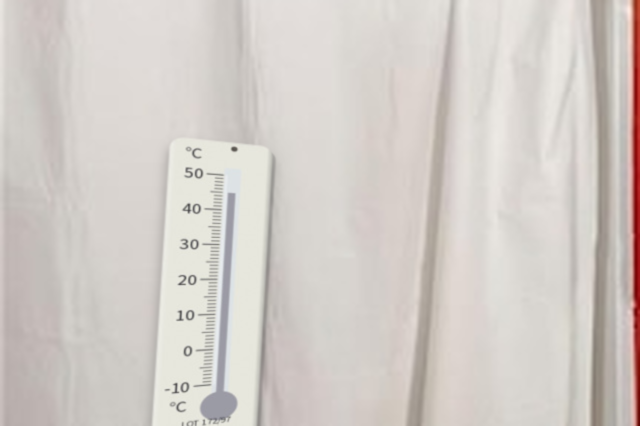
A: 45 °C
